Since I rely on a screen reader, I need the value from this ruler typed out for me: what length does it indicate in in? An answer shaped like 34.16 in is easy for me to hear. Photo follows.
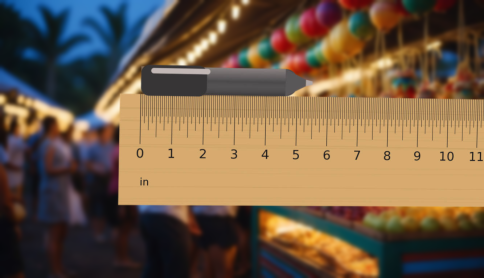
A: 5.5 in
